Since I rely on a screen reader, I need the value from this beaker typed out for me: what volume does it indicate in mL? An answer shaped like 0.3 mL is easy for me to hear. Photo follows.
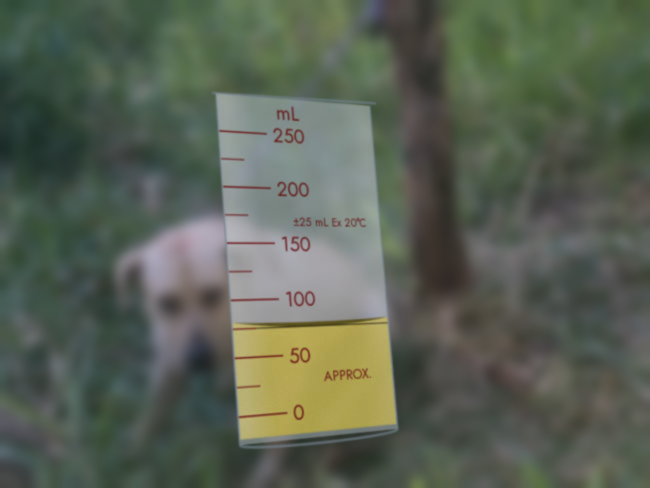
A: 75 mL
